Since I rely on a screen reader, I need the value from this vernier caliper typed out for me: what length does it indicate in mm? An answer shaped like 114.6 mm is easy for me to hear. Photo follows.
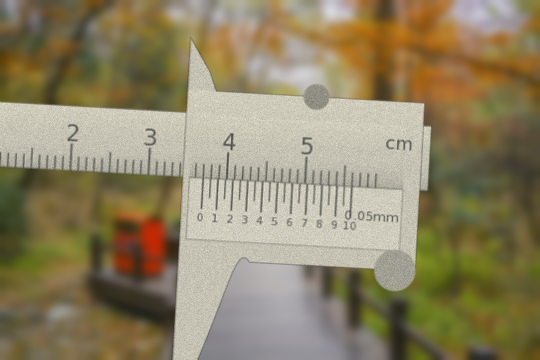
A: 37.0 mm
